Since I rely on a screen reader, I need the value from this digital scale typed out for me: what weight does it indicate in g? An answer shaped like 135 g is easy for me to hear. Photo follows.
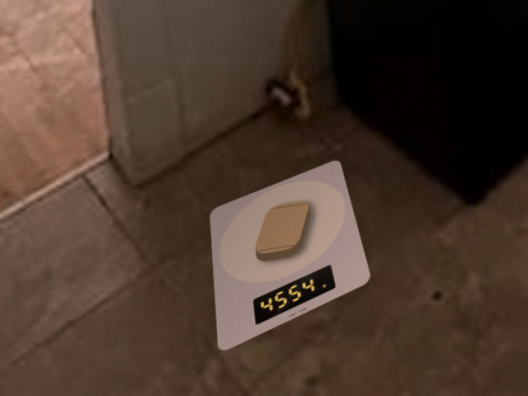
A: 4554 g
